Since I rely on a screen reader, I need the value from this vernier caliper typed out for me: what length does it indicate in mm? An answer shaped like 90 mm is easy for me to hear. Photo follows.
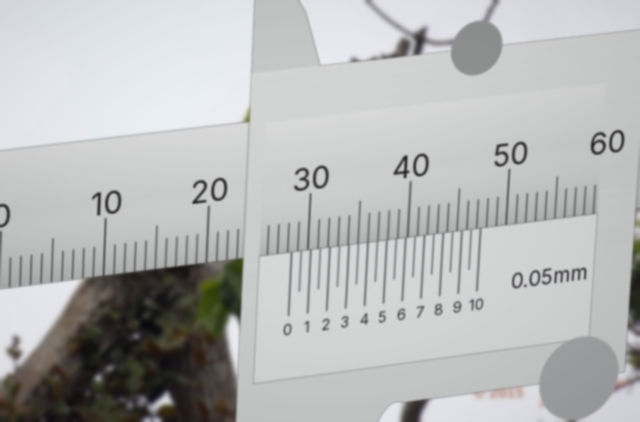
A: 28.4 mm
